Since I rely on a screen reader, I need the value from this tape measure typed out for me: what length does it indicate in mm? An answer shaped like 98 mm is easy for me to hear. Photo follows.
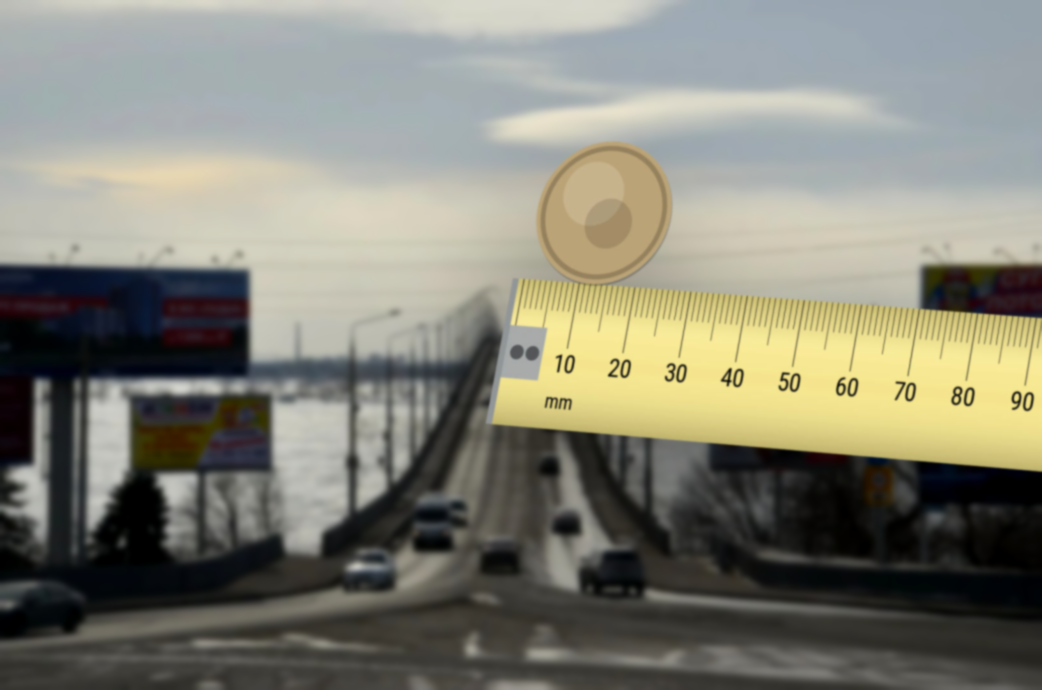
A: 24 mm
